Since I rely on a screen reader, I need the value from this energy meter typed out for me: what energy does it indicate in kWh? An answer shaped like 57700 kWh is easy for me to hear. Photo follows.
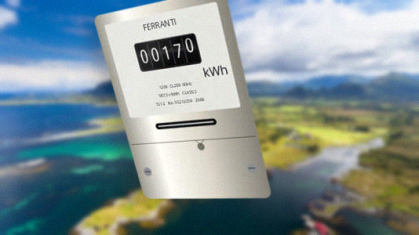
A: 170 kWh
